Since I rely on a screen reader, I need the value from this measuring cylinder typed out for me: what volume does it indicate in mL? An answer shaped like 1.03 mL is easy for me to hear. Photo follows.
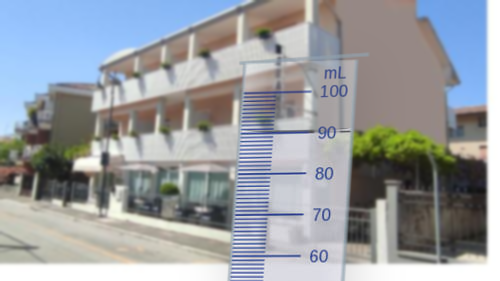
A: 90 mL
